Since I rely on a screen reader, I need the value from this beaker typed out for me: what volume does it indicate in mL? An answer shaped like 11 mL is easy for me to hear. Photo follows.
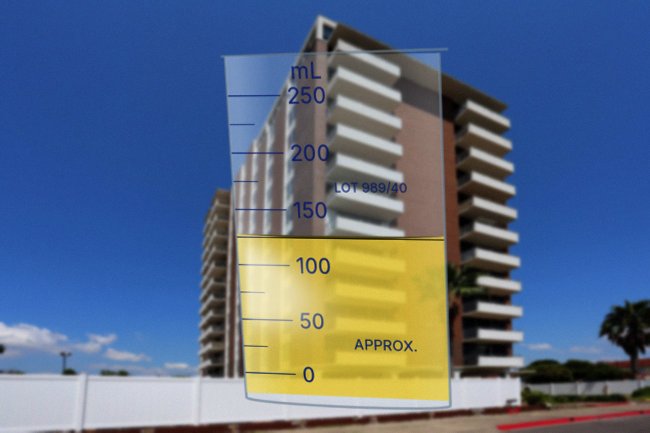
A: 125 mL
